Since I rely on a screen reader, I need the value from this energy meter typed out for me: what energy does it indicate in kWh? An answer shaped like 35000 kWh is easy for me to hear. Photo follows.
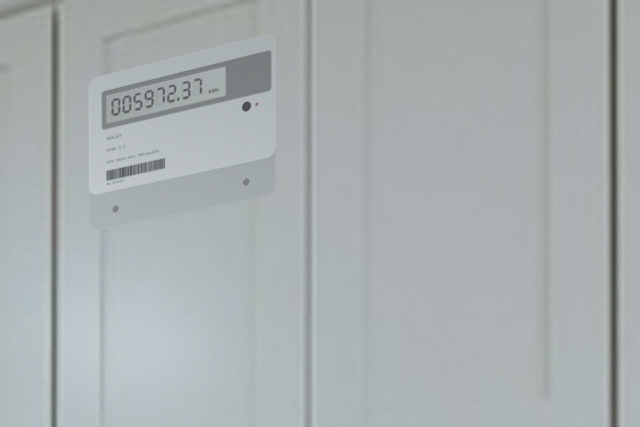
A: 5972.37 kWh
